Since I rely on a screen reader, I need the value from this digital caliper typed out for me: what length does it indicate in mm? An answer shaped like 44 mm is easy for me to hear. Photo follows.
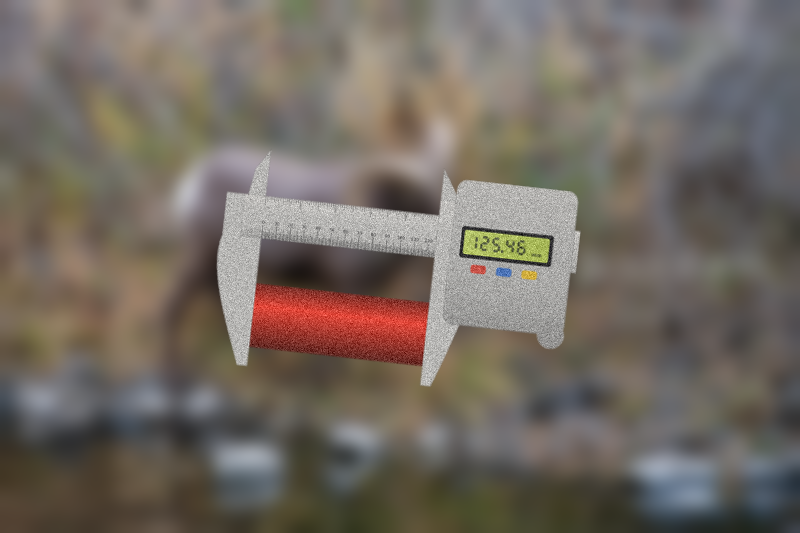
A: 125.46 mm
